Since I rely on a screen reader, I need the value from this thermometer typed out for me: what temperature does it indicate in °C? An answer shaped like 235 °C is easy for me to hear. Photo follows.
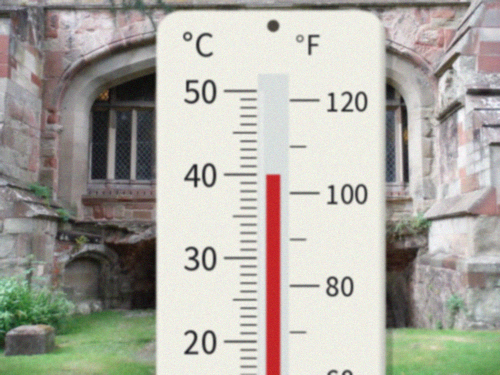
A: 40 °C
